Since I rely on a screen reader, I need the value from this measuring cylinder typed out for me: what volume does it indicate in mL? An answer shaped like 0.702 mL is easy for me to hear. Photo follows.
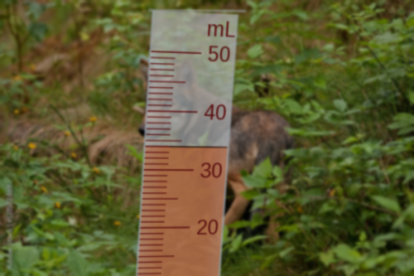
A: 34 mL
